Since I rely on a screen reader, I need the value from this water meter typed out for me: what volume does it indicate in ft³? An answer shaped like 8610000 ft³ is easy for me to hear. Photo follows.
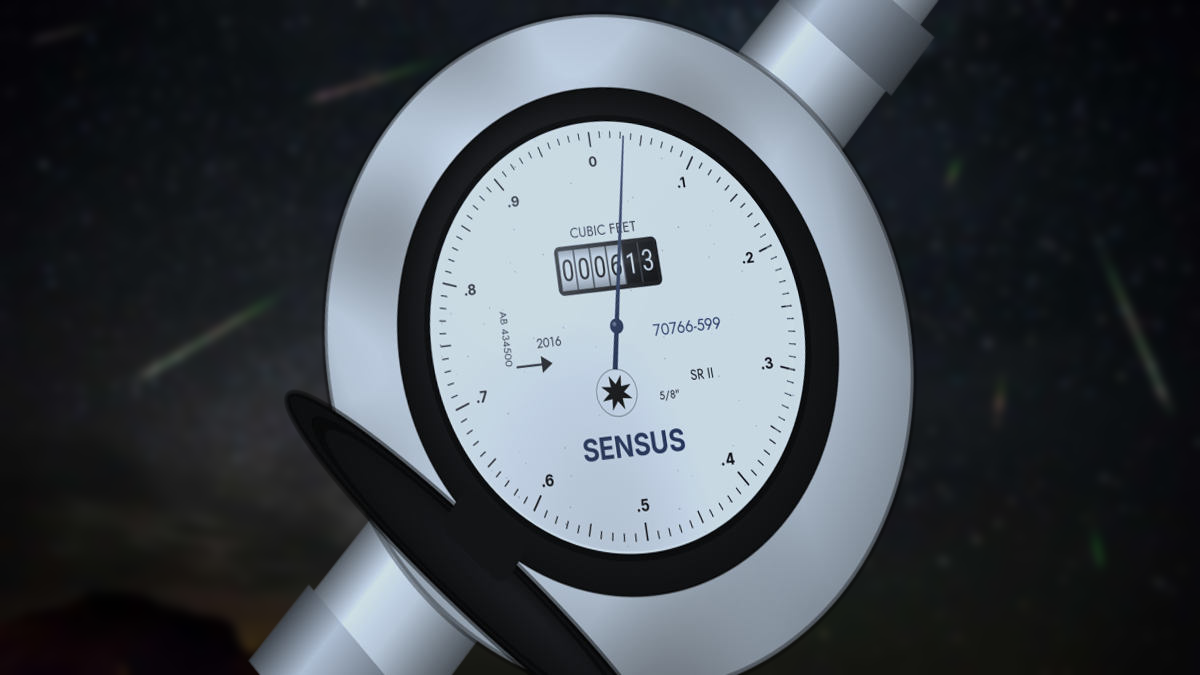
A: 613.03 ft³
